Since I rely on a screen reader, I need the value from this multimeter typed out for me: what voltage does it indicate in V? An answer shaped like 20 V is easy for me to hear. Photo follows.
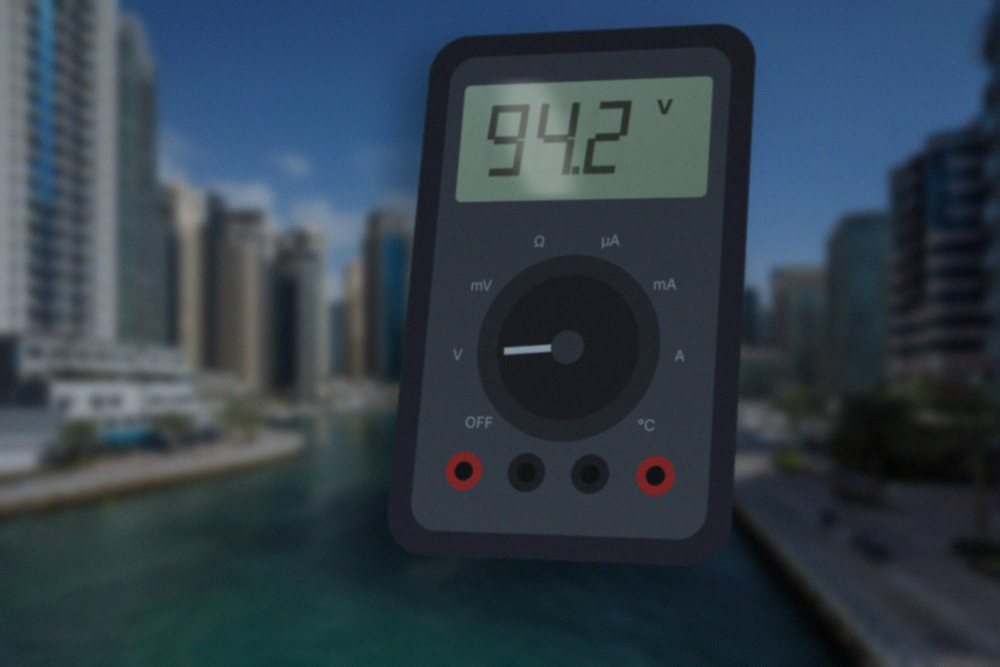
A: 94.2 V
